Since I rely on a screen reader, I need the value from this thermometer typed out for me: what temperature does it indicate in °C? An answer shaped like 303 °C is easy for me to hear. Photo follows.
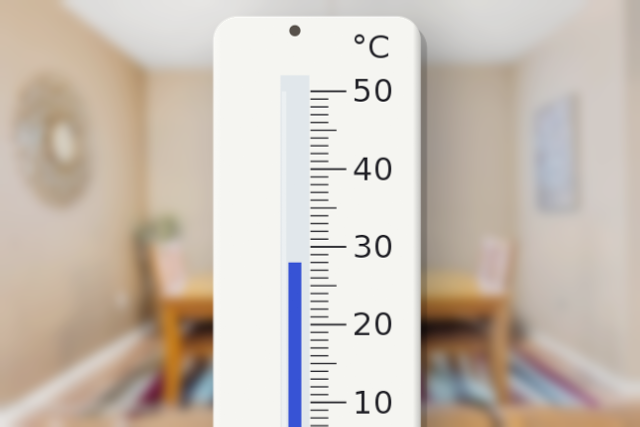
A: 28 °C
